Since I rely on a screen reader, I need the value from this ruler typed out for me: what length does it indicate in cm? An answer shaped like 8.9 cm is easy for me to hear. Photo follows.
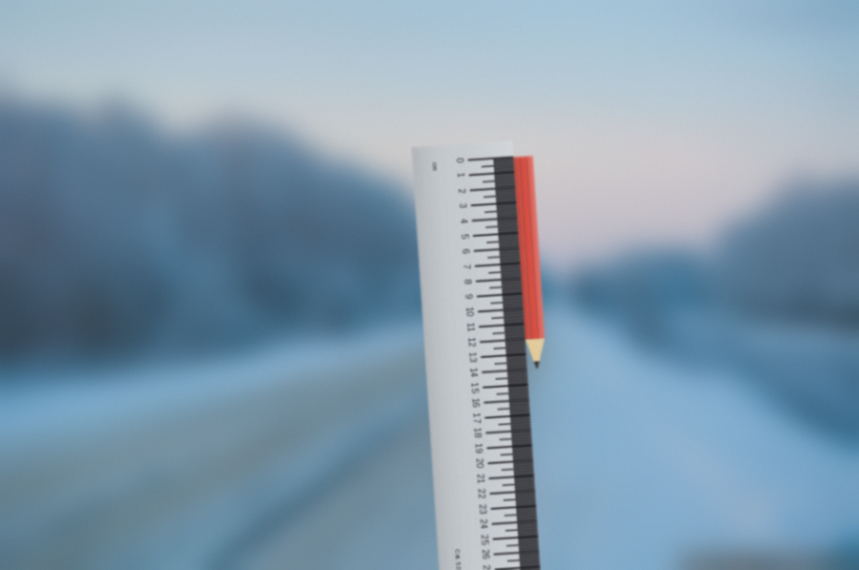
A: 14 cm
